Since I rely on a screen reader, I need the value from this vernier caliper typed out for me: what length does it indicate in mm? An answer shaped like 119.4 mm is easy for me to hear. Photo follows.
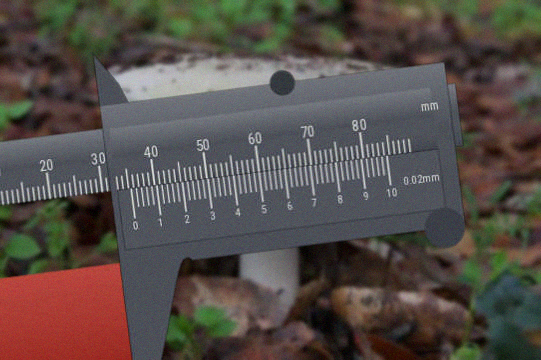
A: 35.5 mm
